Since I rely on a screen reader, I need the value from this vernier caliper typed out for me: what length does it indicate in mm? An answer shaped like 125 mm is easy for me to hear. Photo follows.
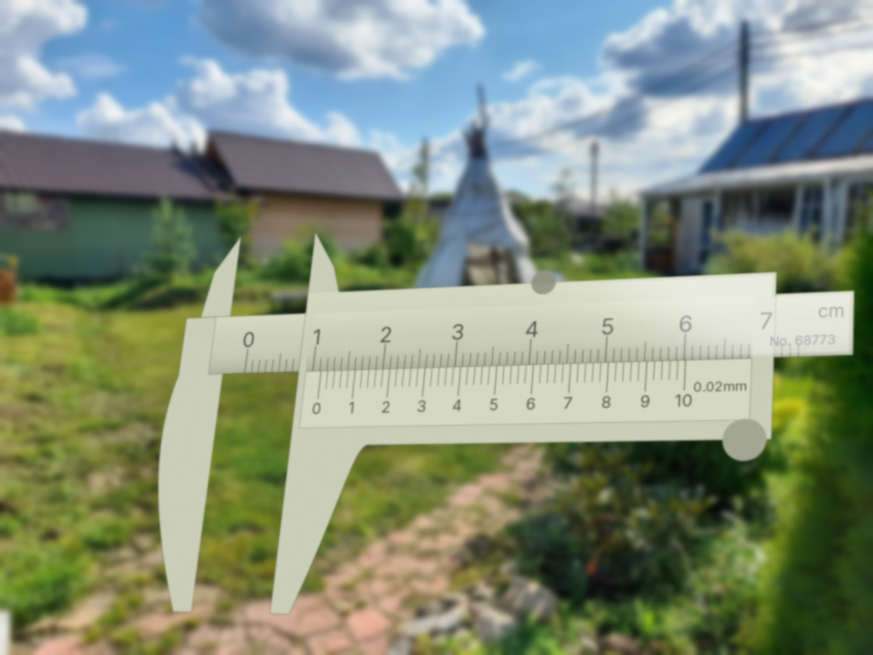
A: 11.2 mm
